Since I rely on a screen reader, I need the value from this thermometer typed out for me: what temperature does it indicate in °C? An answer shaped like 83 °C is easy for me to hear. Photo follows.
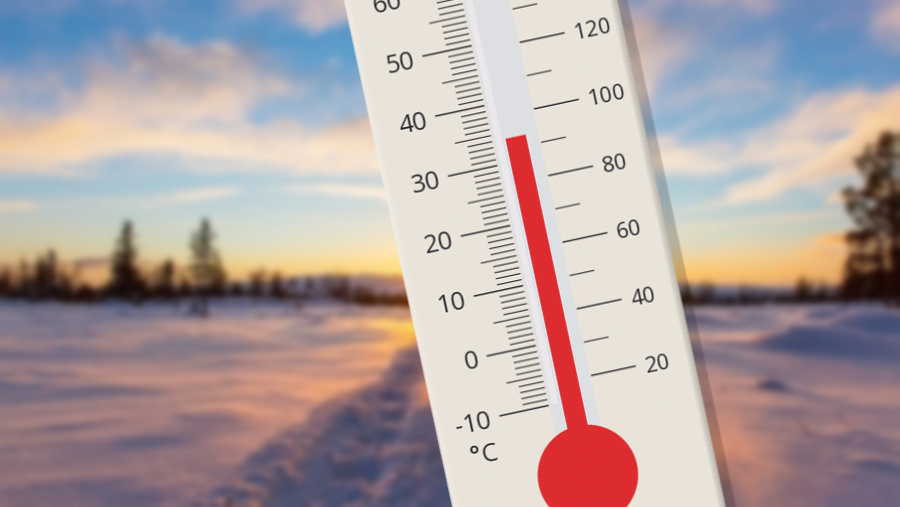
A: 34 °C
